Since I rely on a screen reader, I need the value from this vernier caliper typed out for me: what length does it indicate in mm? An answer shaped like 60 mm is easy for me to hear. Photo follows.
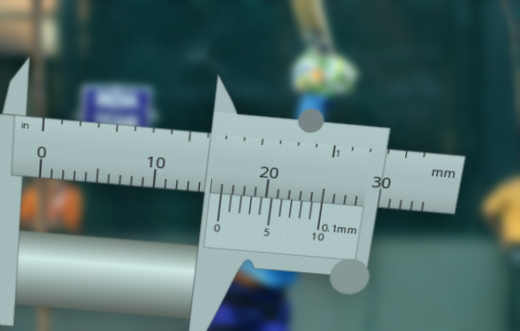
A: 16.0 mm
